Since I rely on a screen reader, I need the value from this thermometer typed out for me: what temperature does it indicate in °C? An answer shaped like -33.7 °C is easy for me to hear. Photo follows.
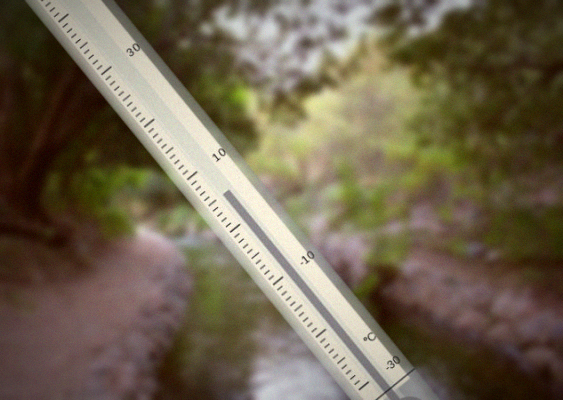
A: 5 °C
